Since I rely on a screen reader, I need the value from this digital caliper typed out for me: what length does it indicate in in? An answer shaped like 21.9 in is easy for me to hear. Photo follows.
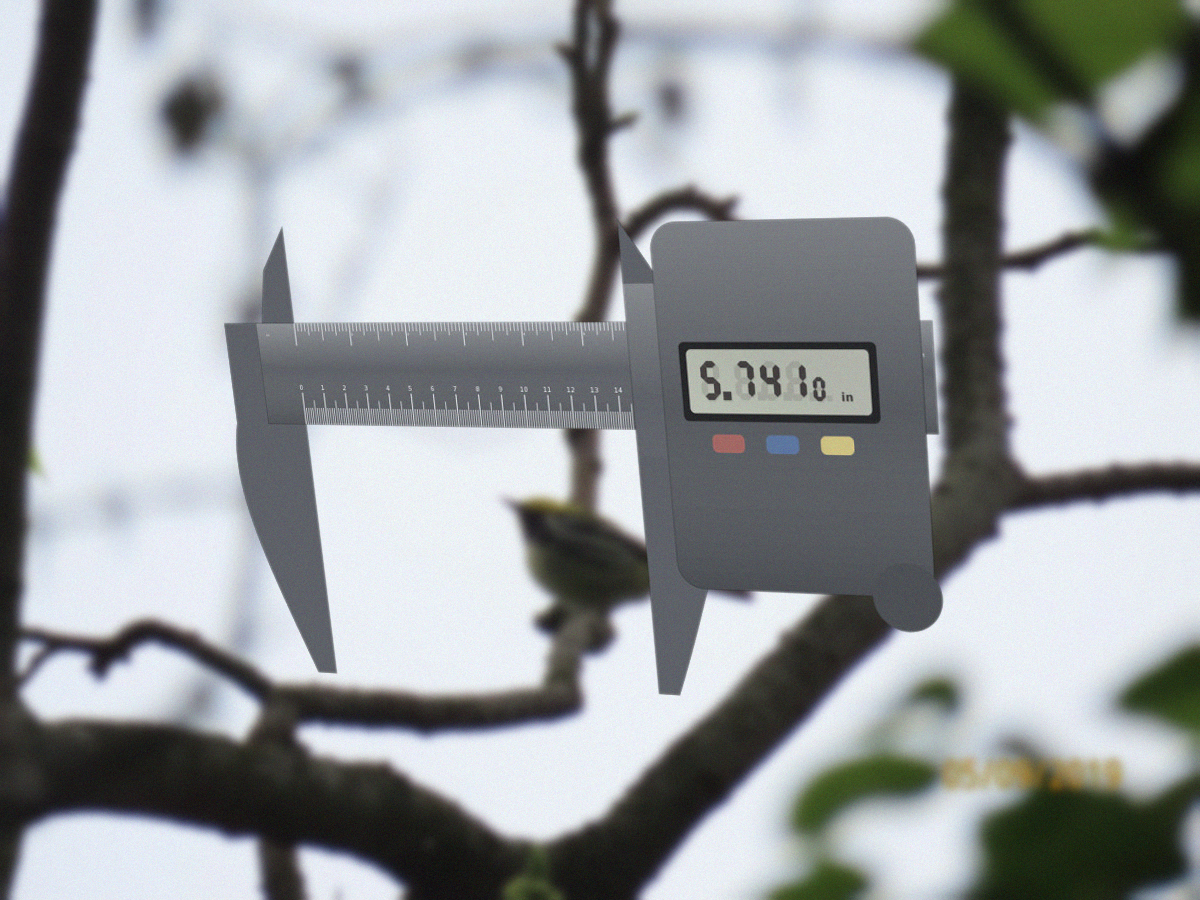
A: 5.7410 in
